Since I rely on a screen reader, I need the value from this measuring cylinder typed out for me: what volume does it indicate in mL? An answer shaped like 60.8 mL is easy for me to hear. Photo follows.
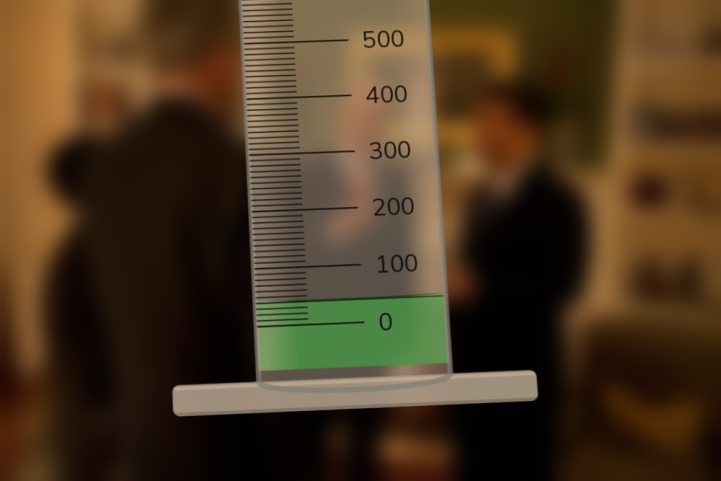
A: 40 mL
